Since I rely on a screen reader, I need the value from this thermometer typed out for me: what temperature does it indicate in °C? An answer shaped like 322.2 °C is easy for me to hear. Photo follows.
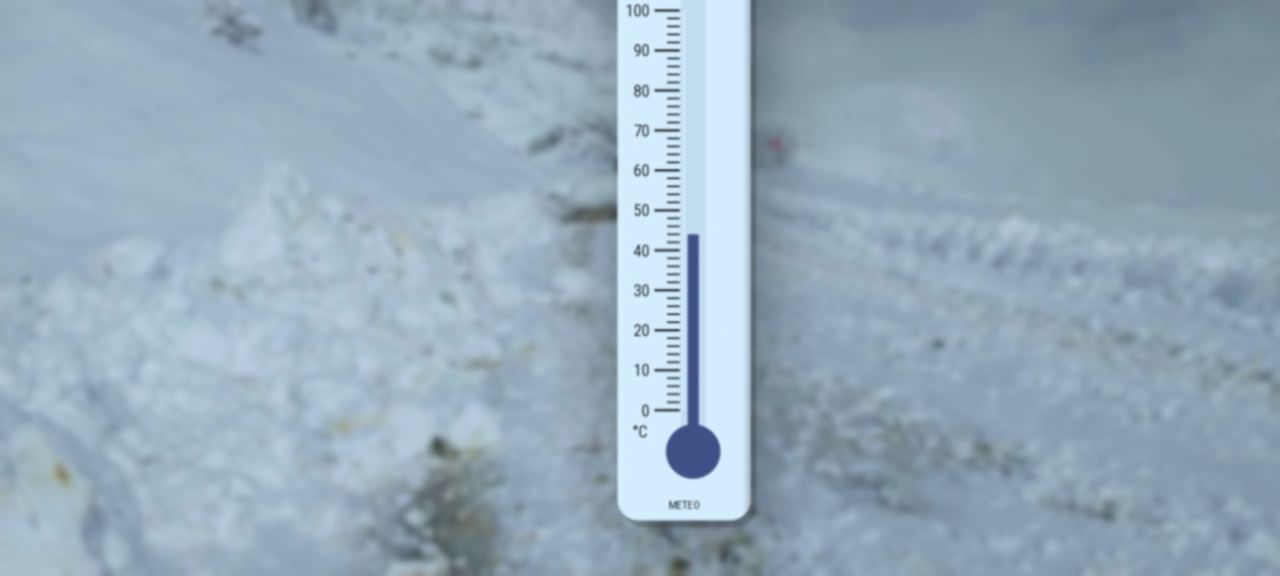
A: 44 °C
